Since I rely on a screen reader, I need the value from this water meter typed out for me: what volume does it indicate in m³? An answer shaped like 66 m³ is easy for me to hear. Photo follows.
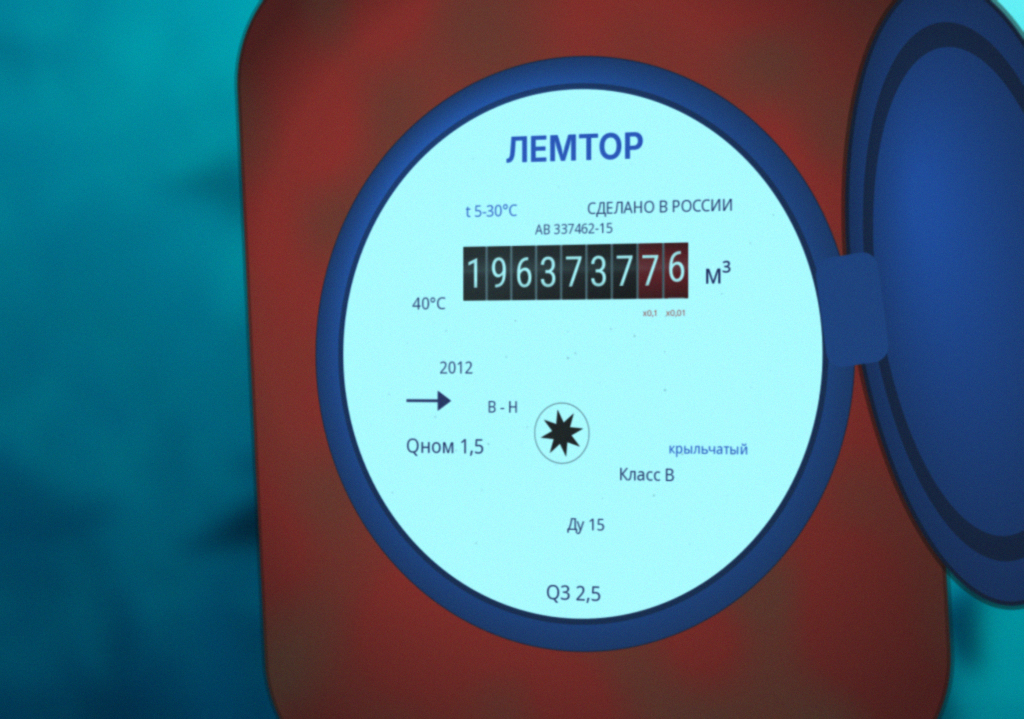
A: 1963737.76 m³
